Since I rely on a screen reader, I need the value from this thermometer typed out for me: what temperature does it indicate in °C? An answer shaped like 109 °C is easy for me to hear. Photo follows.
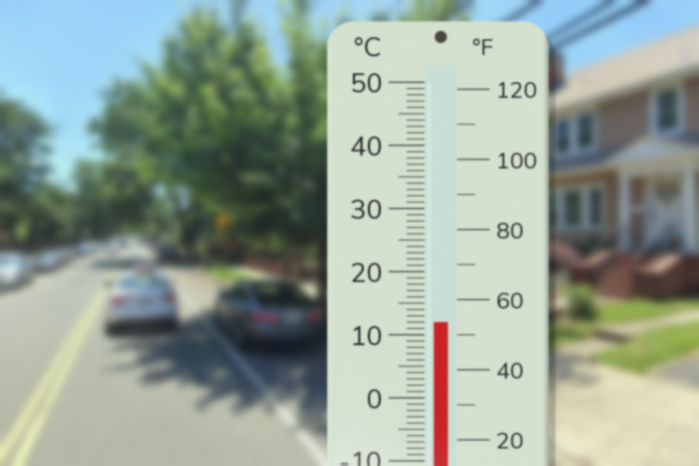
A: 12 °C
